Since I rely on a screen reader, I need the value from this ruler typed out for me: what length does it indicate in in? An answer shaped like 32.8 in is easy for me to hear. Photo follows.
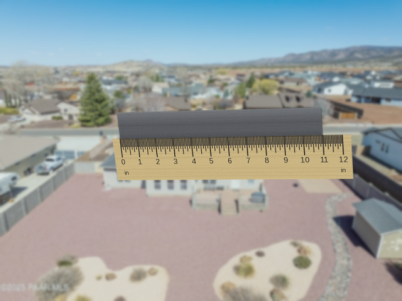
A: 11 in
